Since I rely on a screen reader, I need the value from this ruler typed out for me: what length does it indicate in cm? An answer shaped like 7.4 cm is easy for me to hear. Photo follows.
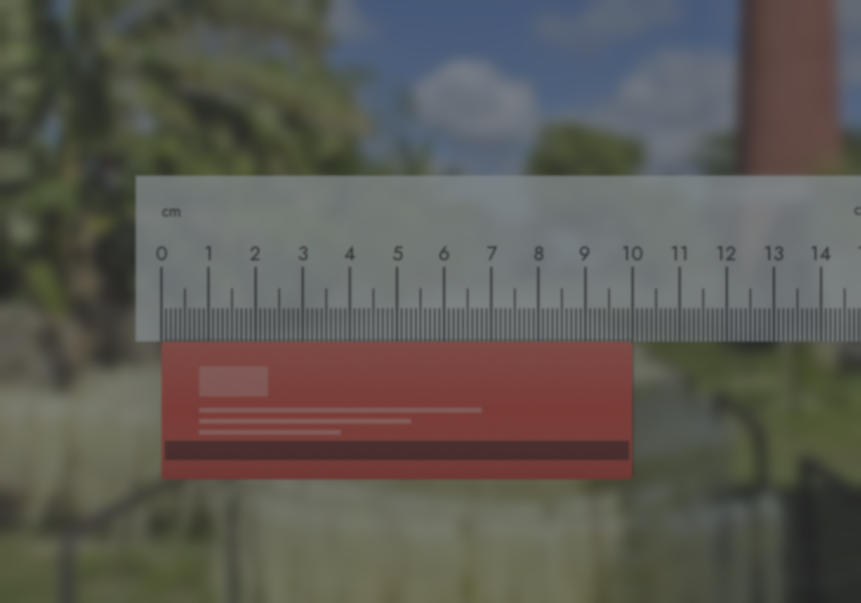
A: 10 cm
